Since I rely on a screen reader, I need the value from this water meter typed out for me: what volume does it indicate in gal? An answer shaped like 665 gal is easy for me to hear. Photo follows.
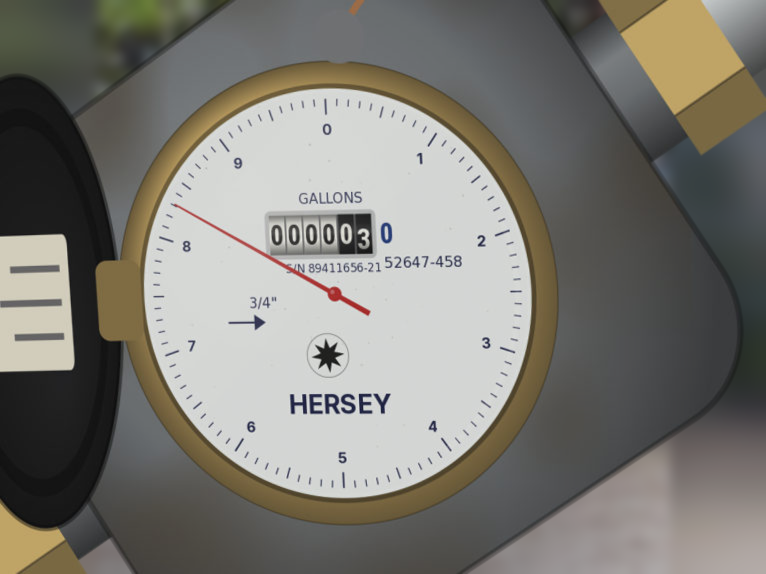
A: 28.3 gal
